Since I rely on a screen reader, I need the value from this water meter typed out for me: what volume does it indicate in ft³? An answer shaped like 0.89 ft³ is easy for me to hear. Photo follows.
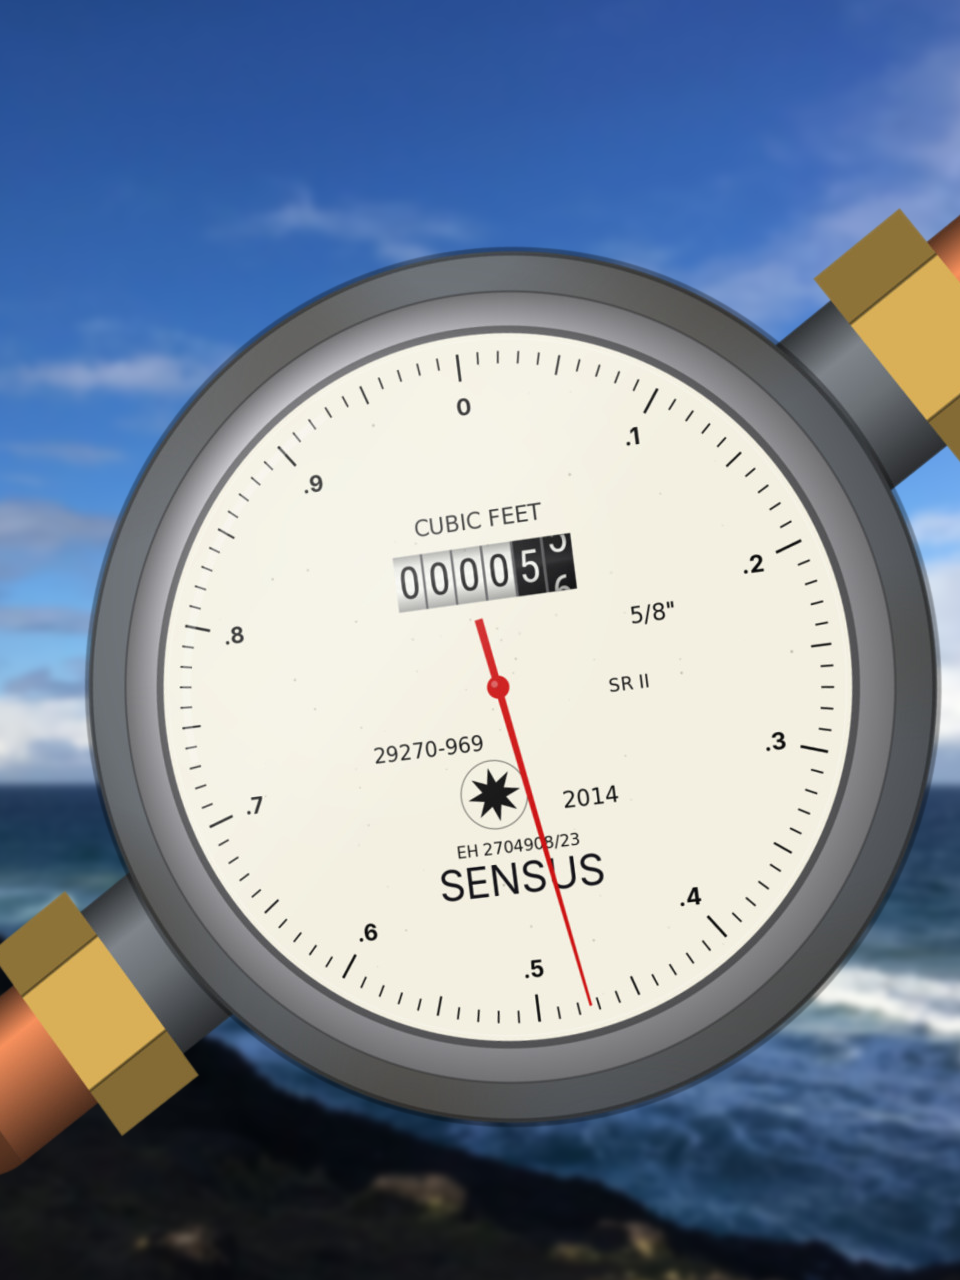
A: 55.47 ft³
